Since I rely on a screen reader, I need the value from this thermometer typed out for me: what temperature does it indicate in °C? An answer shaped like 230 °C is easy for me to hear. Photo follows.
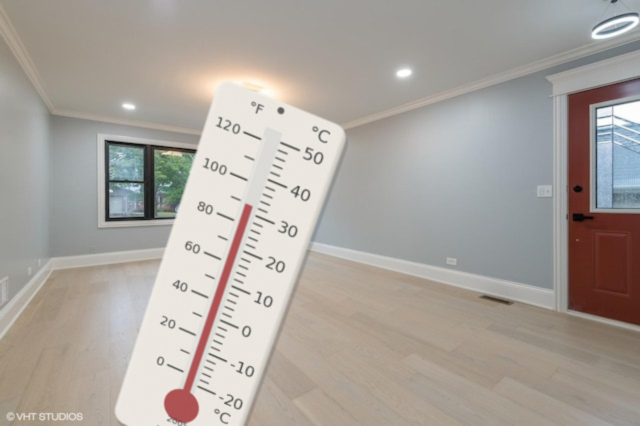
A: 32 °C
